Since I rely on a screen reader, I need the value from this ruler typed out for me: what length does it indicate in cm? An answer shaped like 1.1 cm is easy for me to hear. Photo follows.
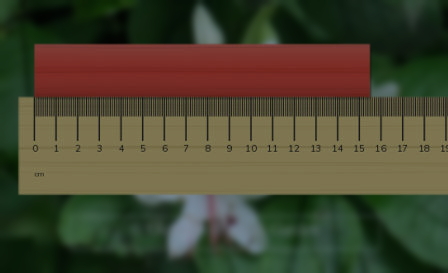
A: 15.5 cm
